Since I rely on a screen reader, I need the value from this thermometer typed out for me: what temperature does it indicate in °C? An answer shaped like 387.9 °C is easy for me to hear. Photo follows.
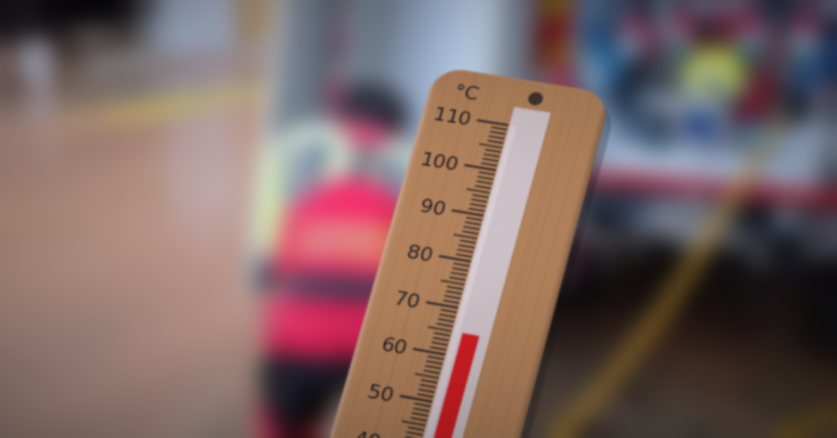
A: 65 °C
